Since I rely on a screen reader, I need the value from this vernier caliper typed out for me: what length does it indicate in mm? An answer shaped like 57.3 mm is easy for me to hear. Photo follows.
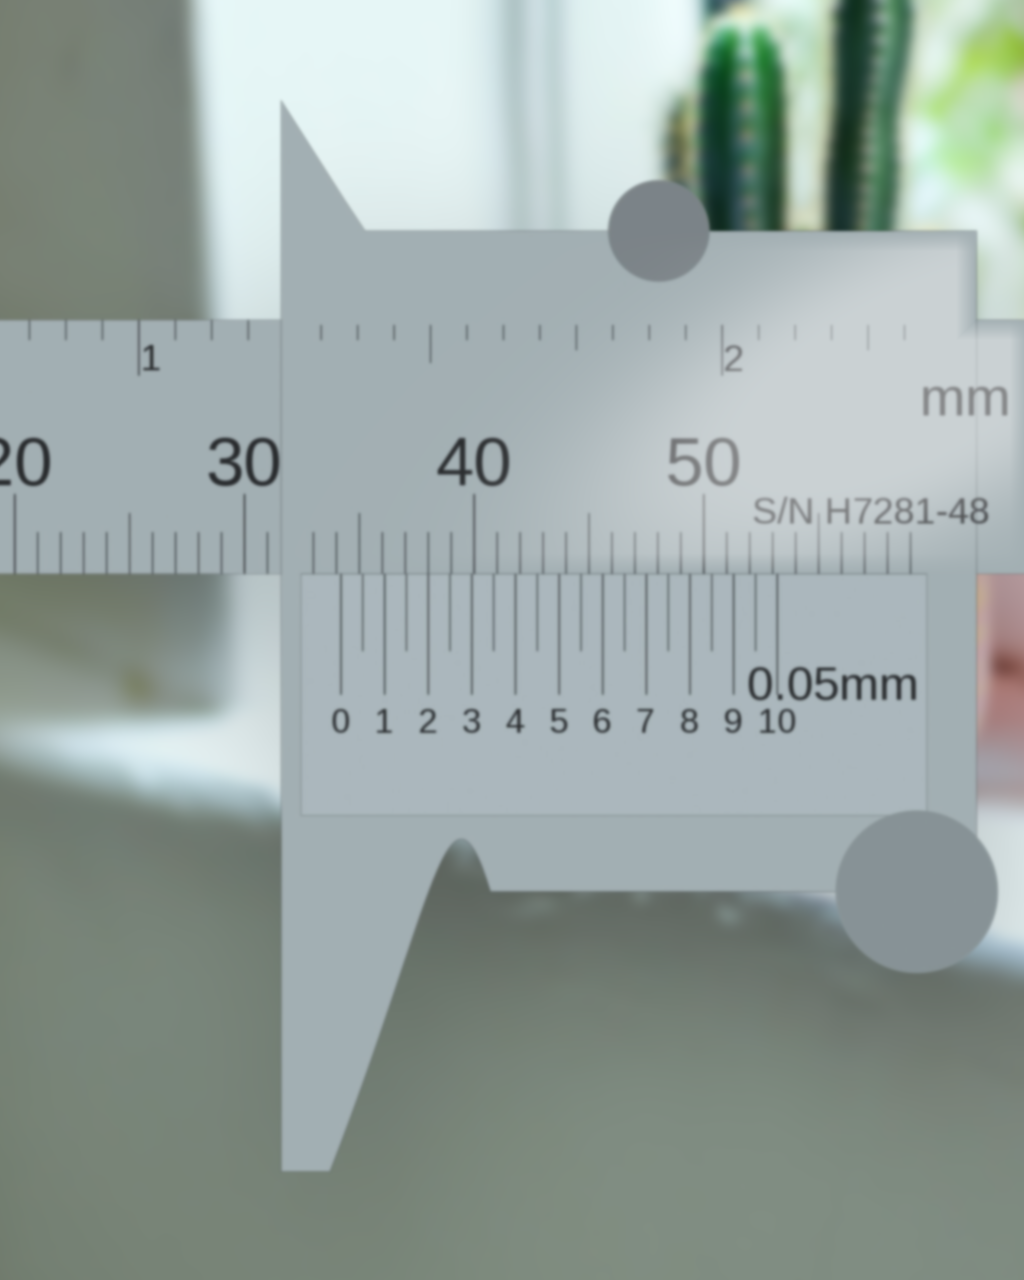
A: 34.2 mm
